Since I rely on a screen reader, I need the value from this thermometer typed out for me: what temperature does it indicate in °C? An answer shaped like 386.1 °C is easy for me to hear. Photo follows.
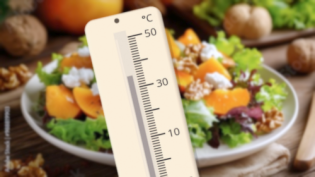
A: 35 °C
